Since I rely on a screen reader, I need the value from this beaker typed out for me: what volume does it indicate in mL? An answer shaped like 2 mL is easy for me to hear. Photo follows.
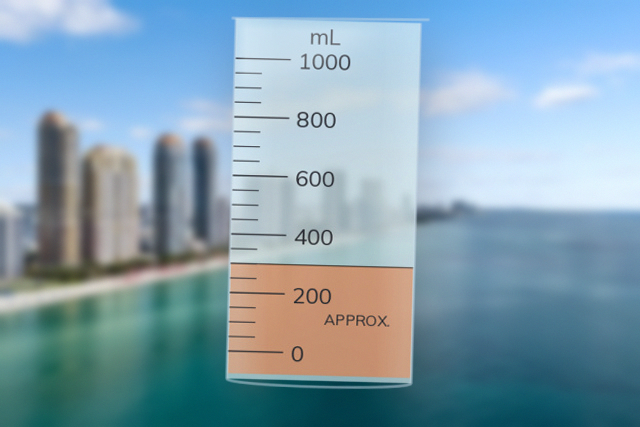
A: 300 mL
